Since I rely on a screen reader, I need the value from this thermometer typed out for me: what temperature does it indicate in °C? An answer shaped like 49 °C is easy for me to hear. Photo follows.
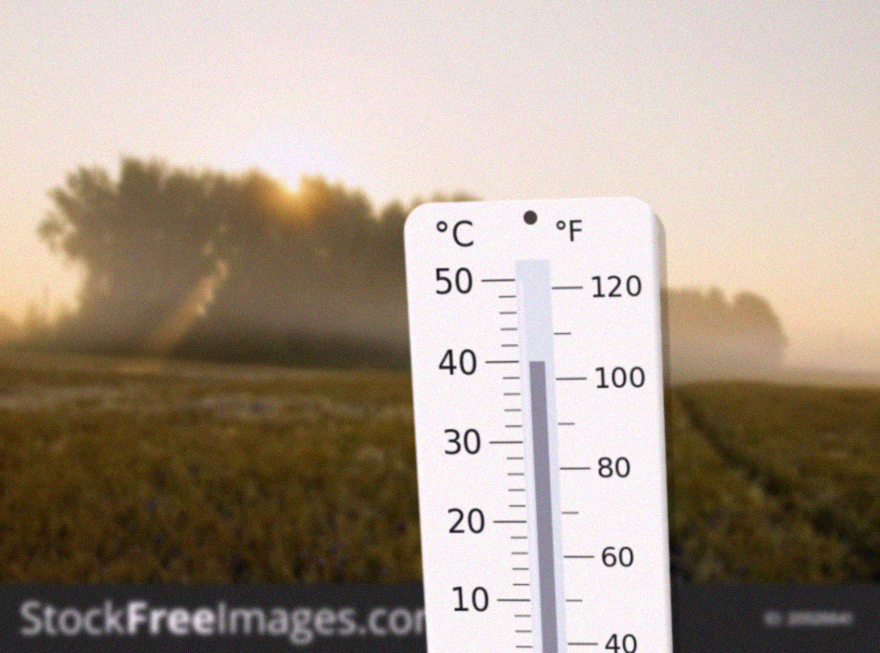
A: 40 °C
